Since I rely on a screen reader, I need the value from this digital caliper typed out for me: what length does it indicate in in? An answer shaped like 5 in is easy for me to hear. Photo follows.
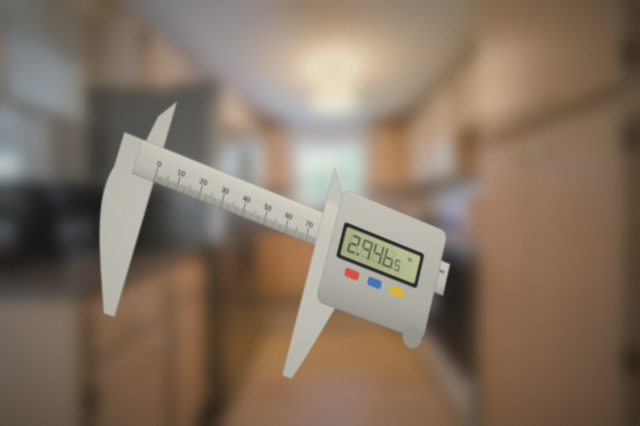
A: 2.9465 in
